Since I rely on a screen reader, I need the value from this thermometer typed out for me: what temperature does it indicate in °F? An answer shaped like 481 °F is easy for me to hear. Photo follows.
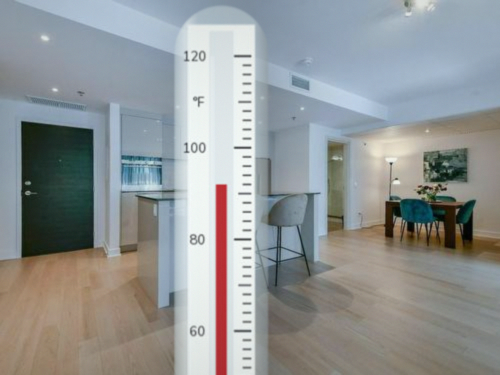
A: 92 °F
